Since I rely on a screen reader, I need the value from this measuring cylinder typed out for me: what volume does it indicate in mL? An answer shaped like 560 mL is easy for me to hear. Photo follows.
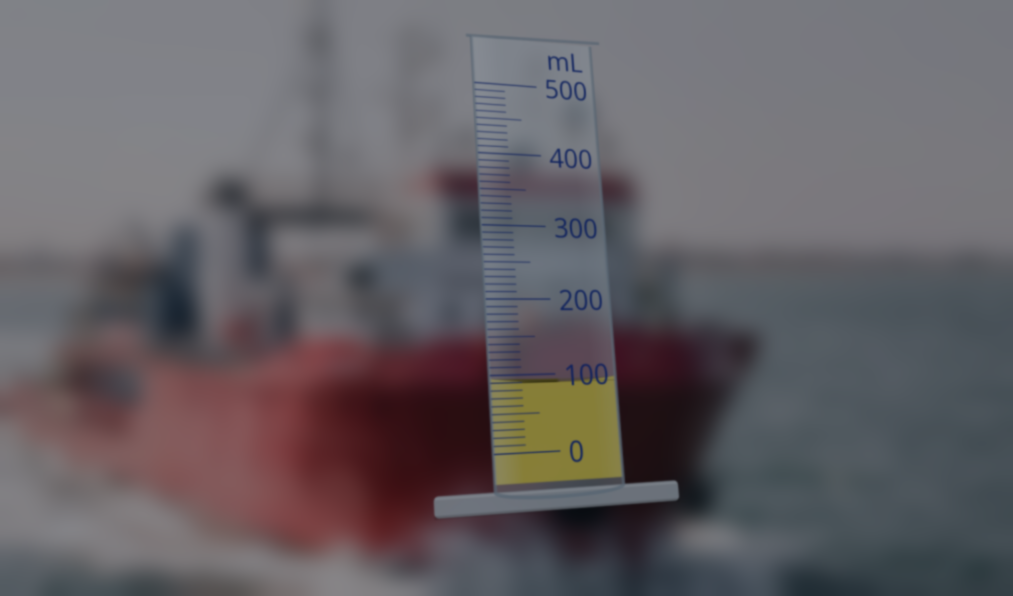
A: 90 mL
